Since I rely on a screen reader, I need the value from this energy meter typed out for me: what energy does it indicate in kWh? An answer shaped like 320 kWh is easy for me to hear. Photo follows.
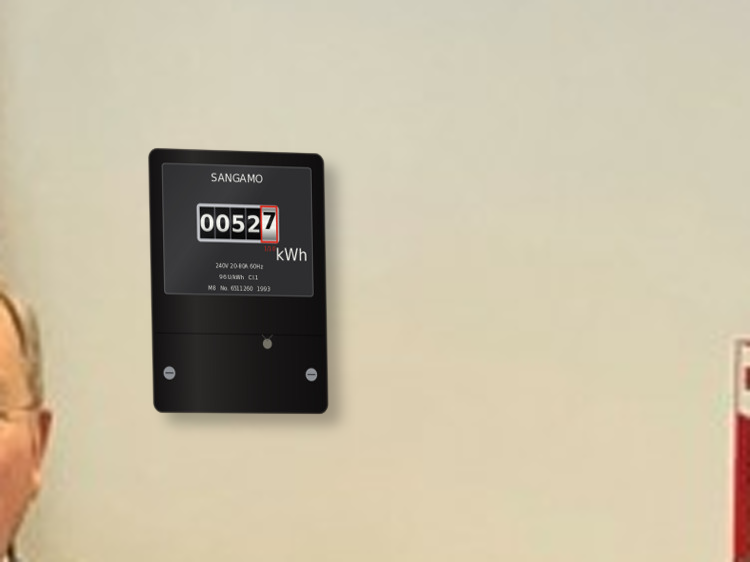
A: 52.7 kWh
